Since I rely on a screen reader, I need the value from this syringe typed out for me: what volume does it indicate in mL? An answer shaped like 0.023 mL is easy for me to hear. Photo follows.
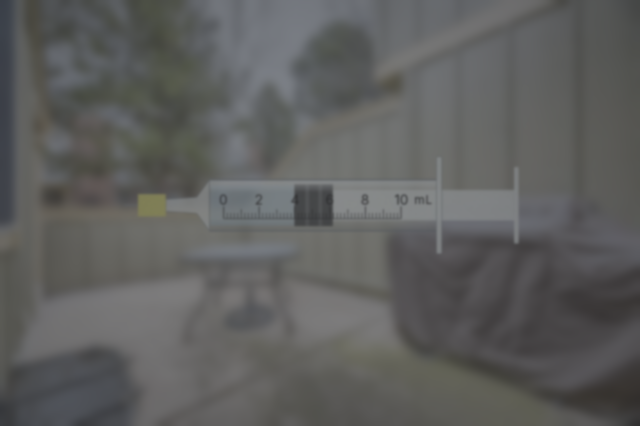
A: 4 mL
